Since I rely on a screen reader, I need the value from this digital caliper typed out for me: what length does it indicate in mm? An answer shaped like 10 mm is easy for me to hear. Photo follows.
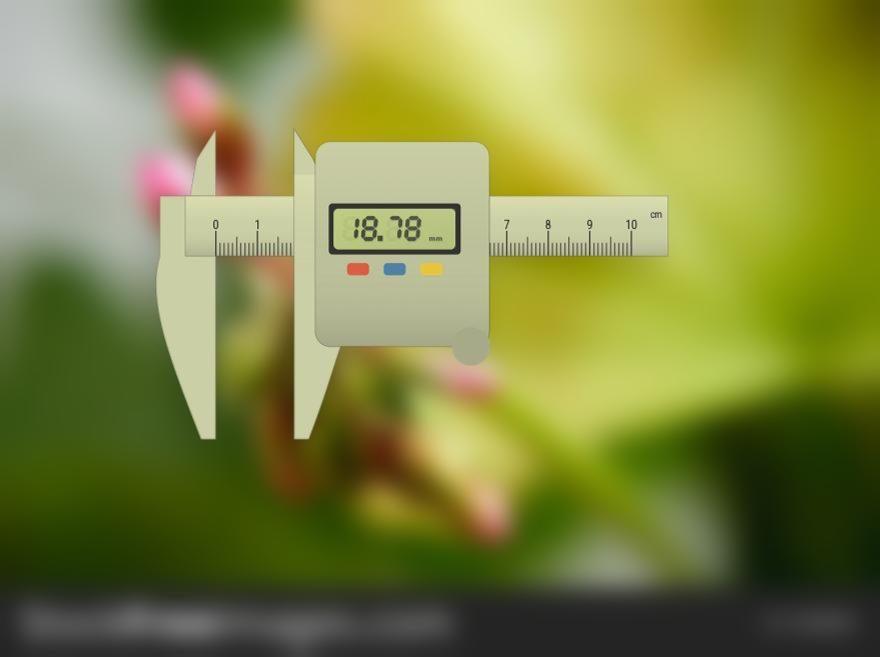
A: 18.78 mm
